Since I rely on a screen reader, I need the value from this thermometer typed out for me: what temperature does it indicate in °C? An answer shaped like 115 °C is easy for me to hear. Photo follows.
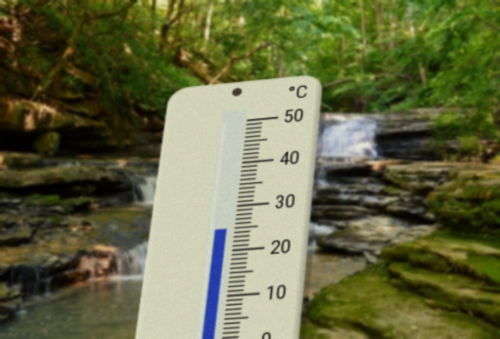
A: 25 °C
